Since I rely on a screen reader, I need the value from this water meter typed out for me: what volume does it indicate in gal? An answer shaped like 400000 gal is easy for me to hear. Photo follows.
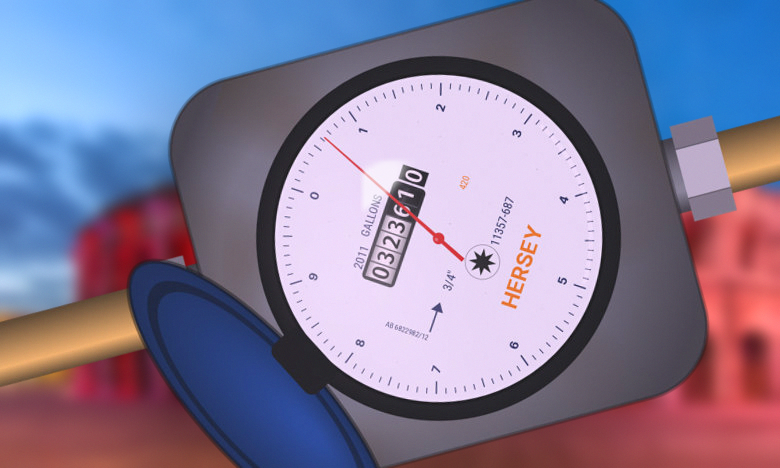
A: 323610.6 gal
